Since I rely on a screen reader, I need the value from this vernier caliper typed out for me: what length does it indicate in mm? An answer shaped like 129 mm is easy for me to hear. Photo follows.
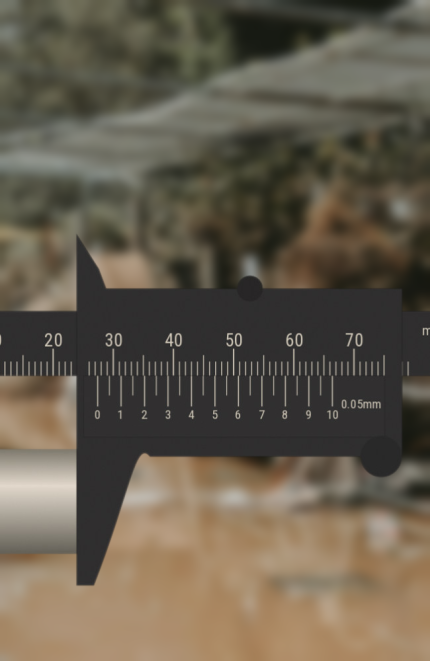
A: 27.4 mm
